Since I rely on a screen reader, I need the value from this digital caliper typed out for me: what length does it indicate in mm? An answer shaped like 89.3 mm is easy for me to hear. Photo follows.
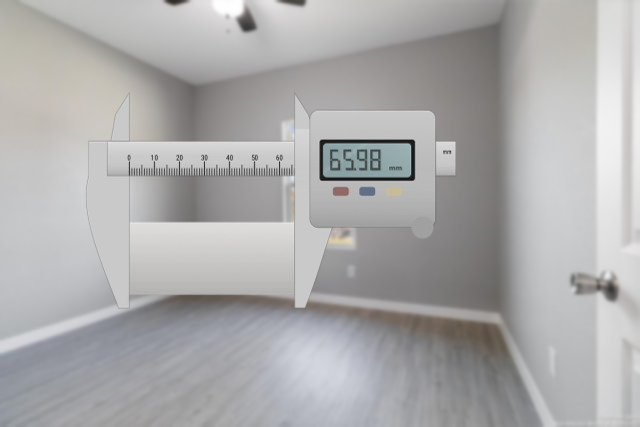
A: 65.98 mm
